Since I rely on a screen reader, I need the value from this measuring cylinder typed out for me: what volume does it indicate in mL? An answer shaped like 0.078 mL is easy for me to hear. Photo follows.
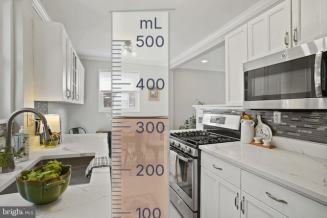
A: 320 mL
